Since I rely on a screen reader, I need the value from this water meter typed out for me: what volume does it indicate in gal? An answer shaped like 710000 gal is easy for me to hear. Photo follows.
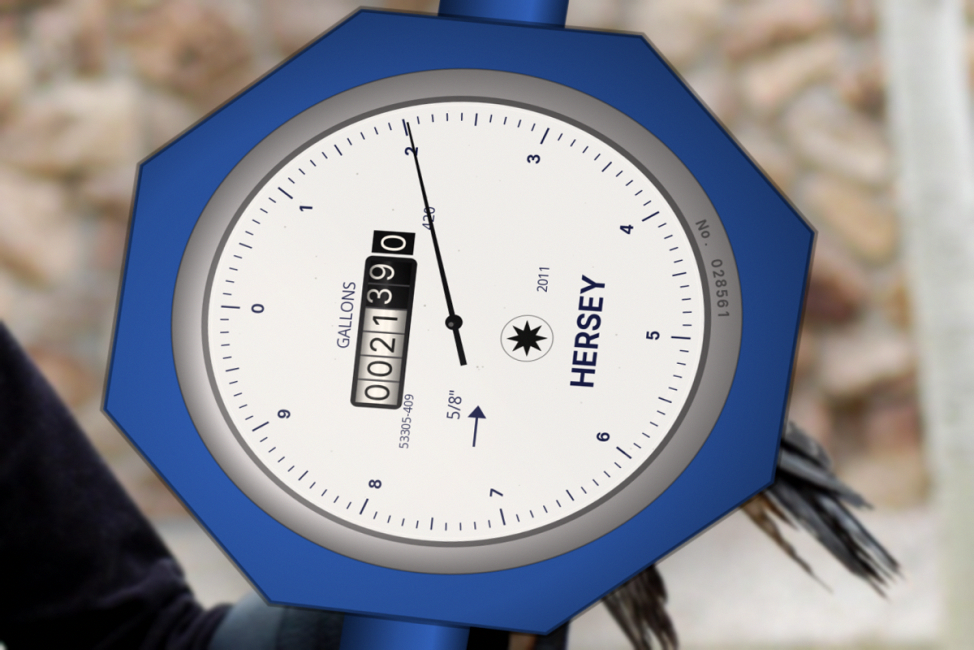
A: 21392.0 gal
